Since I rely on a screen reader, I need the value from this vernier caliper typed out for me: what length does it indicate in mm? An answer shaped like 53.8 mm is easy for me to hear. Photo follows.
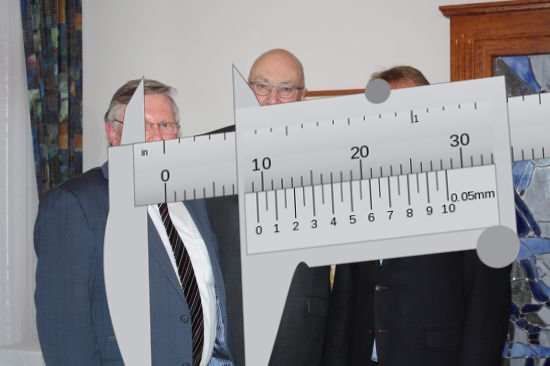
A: 9.4 mm
